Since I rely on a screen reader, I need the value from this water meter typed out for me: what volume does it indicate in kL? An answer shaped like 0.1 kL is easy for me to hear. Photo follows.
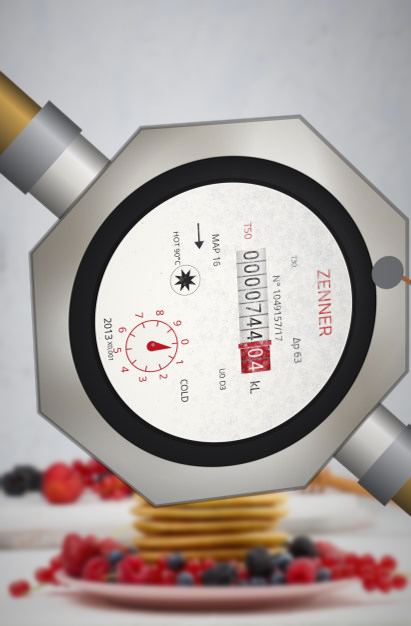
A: 744.040 kL
